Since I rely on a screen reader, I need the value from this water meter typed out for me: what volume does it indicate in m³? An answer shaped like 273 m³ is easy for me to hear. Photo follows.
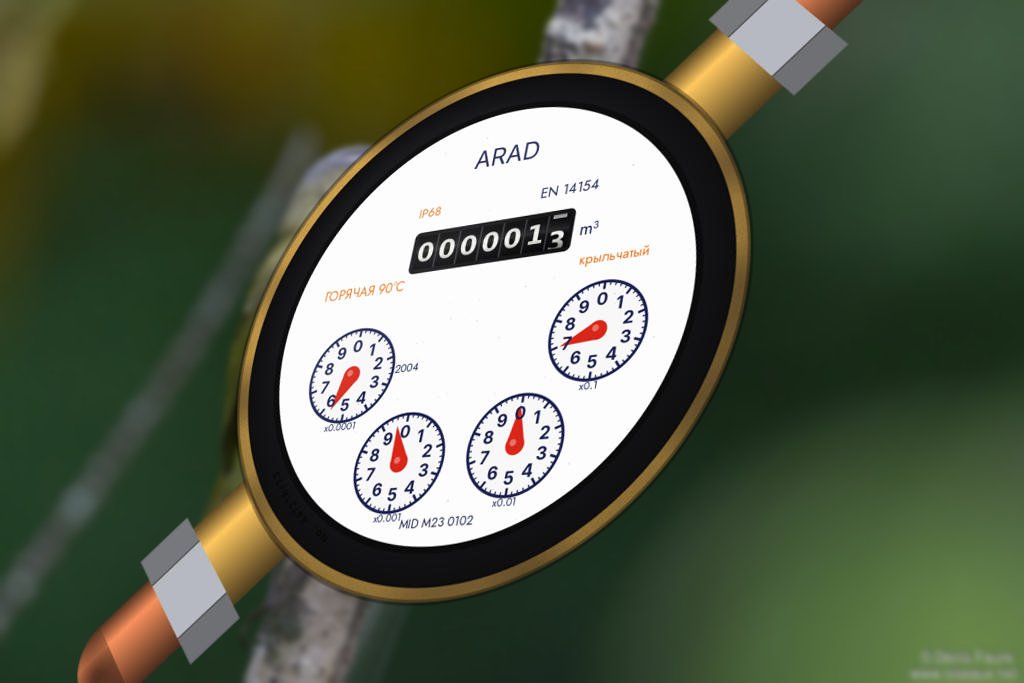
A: 12.6995 m³
